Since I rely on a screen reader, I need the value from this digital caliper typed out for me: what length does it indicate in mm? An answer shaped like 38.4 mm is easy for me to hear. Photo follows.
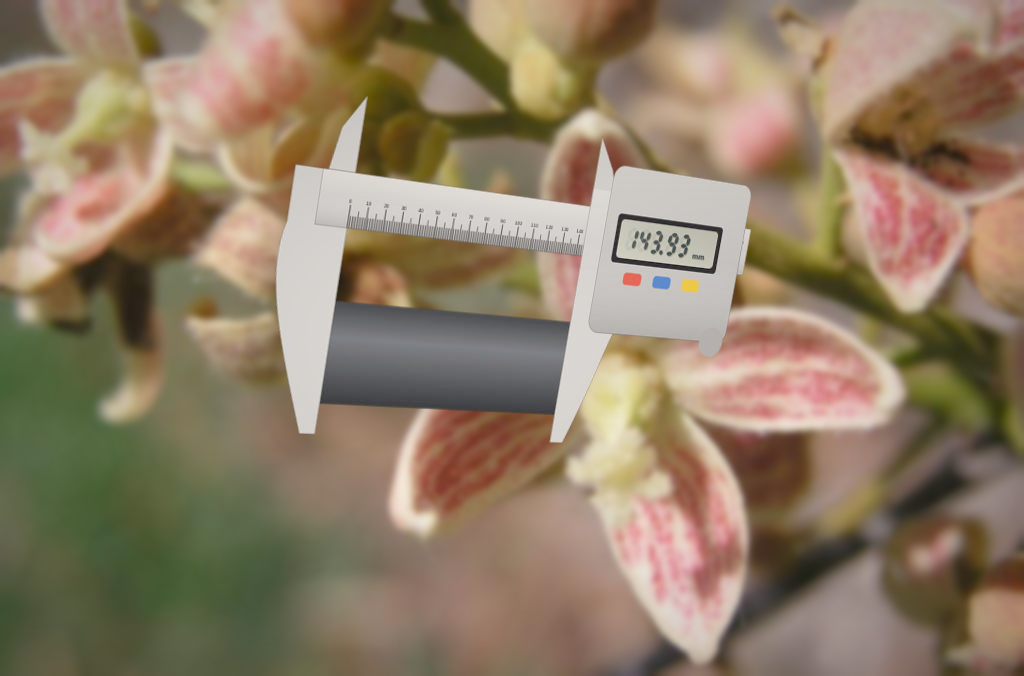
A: 143.93 mm
